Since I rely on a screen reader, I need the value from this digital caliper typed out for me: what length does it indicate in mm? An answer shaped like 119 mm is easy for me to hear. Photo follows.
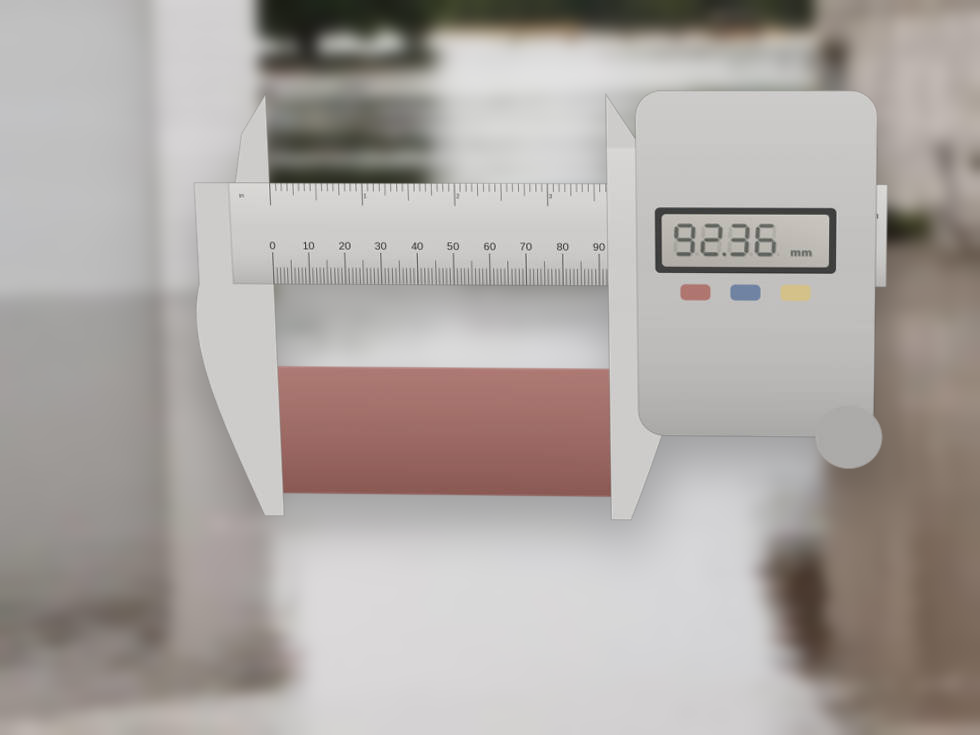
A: 92.36 mm
